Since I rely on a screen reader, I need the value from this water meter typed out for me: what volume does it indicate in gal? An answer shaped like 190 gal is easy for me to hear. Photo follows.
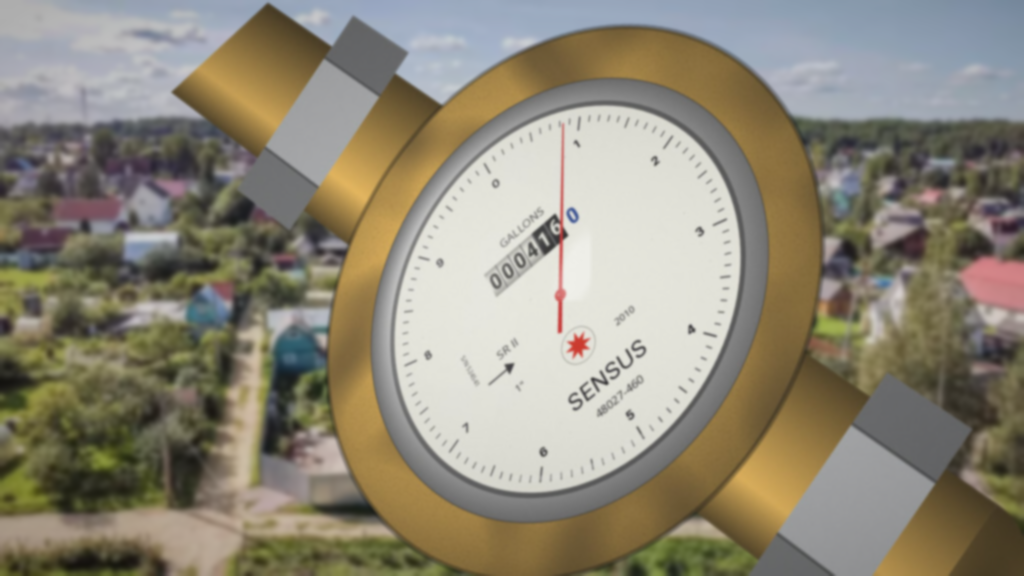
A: 4160.8 gal
